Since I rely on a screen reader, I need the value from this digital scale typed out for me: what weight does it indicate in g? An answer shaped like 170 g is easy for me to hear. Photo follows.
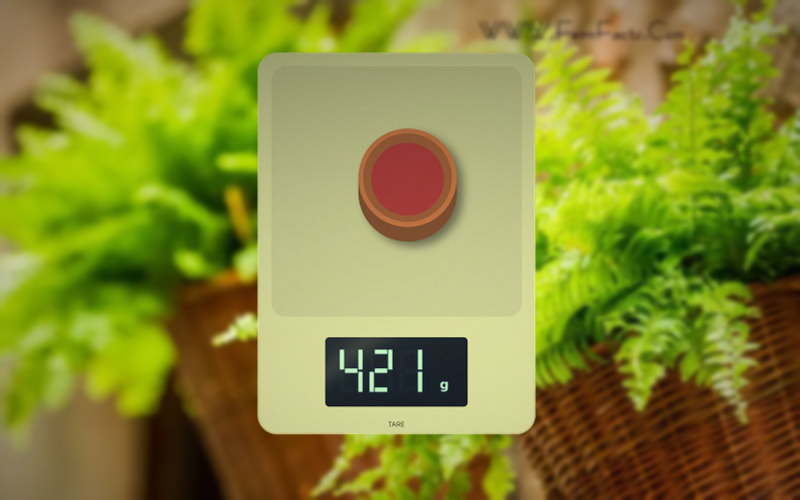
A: 421 g
